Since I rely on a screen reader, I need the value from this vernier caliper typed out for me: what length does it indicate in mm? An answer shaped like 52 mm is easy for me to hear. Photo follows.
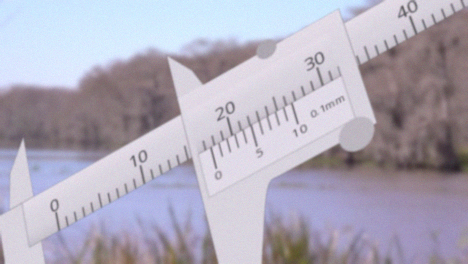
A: 17.6 mm
